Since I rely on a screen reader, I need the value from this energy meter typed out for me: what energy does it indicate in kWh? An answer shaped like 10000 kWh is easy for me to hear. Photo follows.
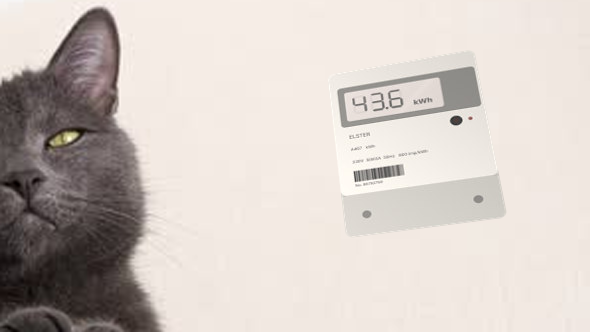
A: 43.6 kWh
